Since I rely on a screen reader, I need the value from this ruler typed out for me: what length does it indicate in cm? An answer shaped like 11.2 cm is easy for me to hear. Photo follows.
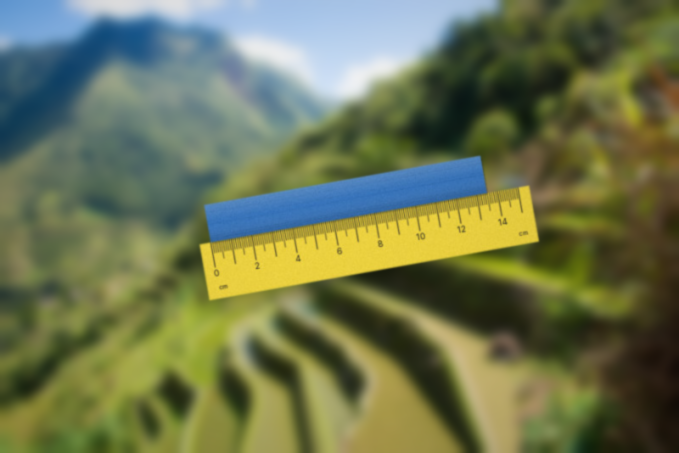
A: 13.5 cm
